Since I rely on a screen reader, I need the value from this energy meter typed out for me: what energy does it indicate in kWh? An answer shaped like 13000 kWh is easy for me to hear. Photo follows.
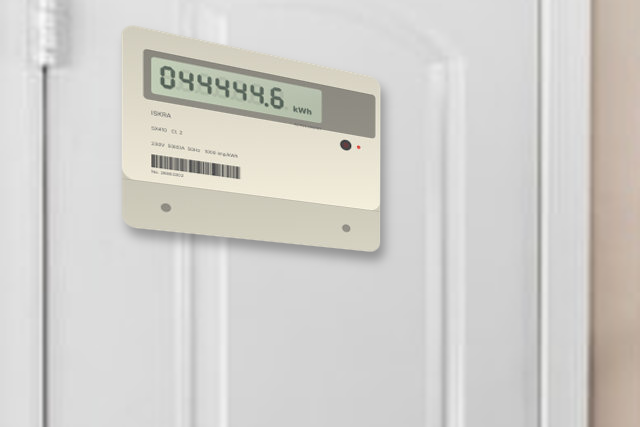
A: 44444.6 kWh
